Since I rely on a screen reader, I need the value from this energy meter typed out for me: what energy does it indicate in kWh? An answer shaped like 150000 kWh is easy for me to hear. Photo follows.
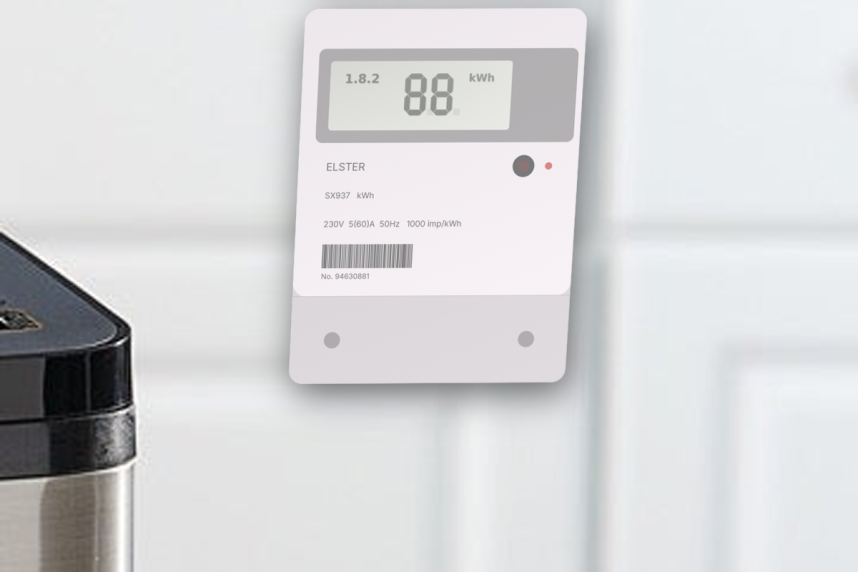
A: 88 kWh
